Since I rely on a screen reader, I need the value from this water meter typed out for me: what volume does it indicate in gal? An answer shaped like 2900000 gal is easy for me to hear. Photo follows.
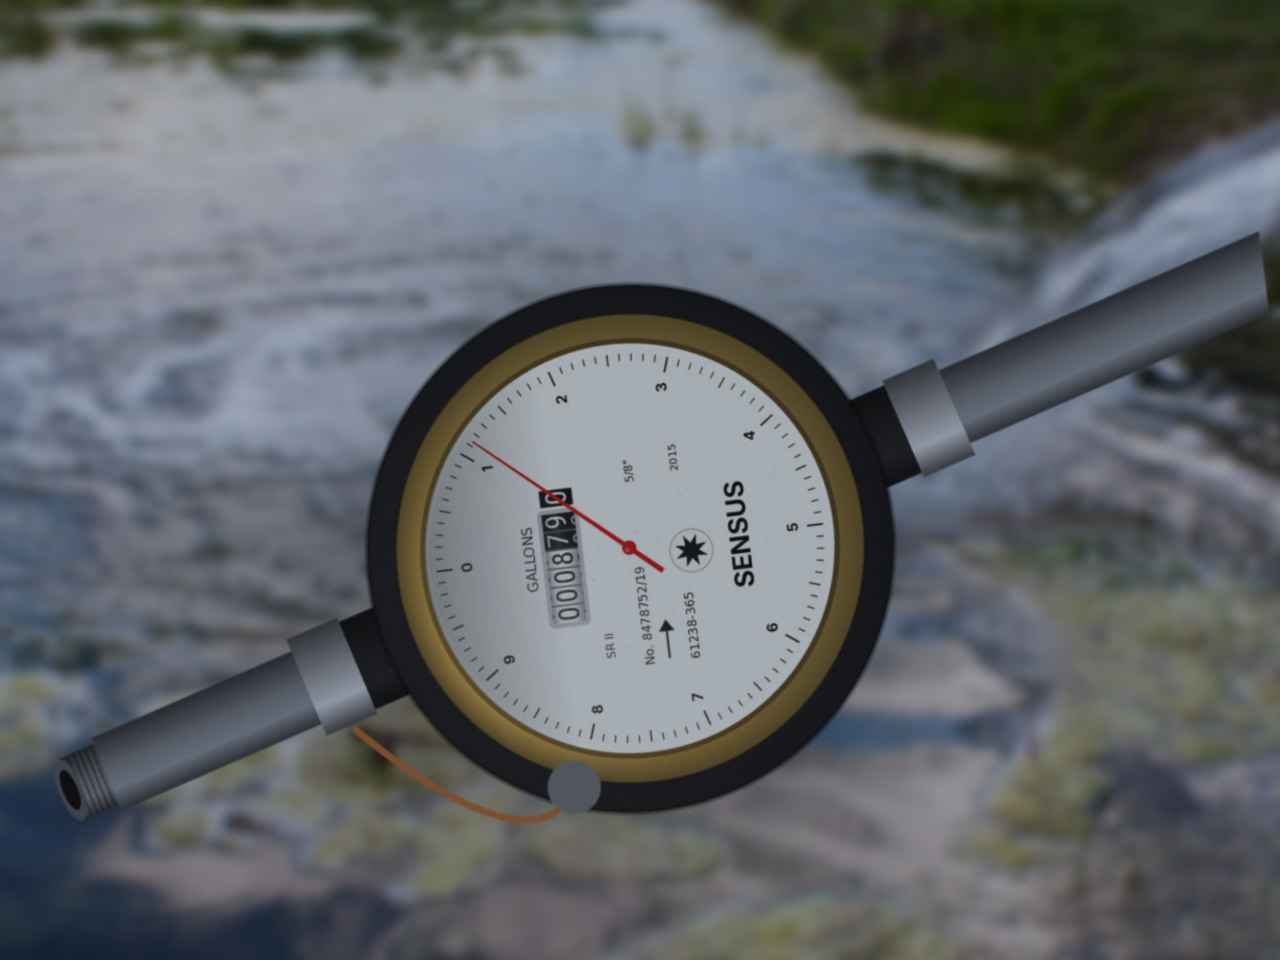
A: 8791.1 gal
